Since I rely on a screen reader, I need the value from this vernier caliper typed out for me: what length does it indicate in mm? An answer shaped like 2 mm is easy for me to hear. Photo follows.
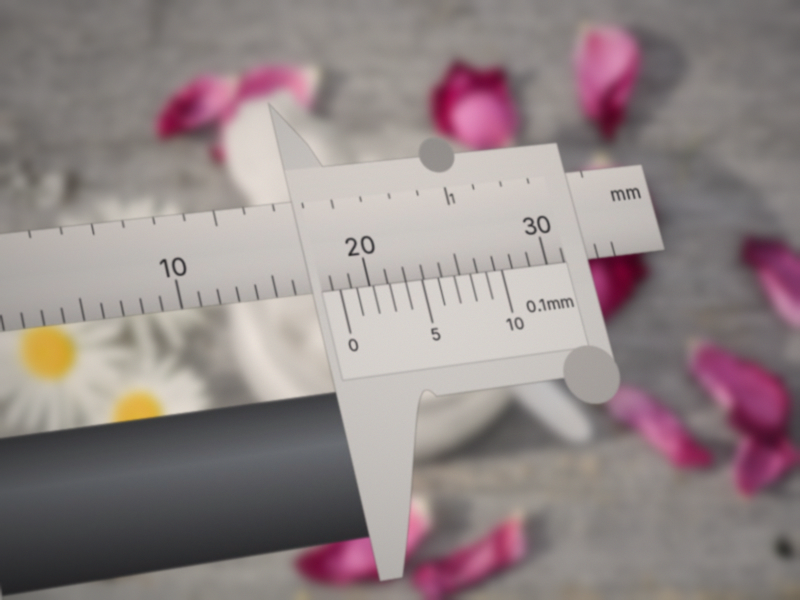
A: 18.4 mm
